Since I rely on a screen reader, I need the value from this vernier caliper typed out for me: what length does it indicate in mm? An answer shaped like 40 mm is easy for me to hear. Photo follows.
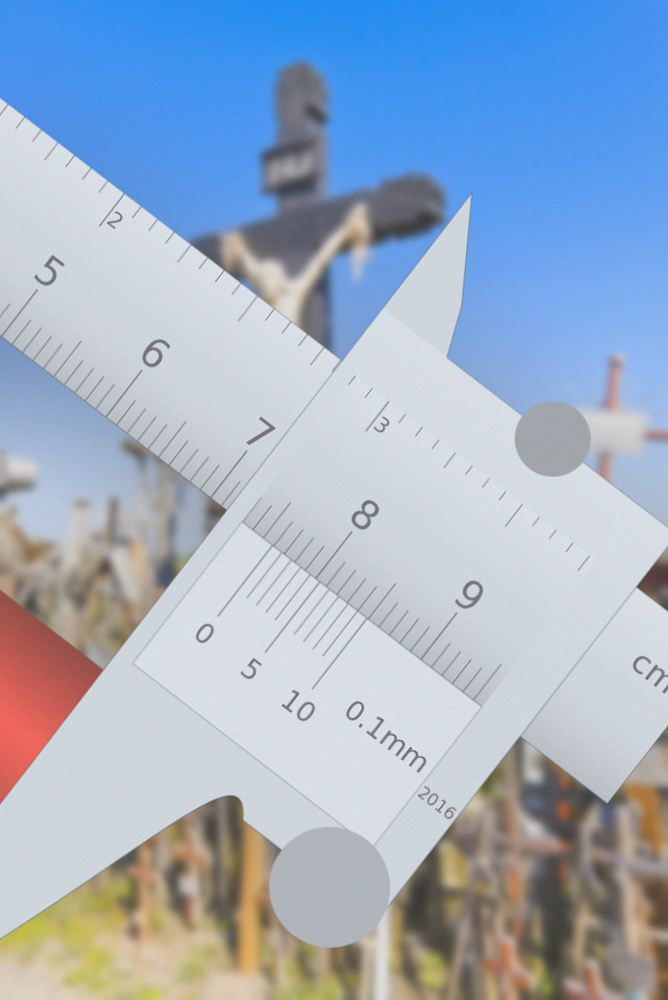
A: 75.9 mm
